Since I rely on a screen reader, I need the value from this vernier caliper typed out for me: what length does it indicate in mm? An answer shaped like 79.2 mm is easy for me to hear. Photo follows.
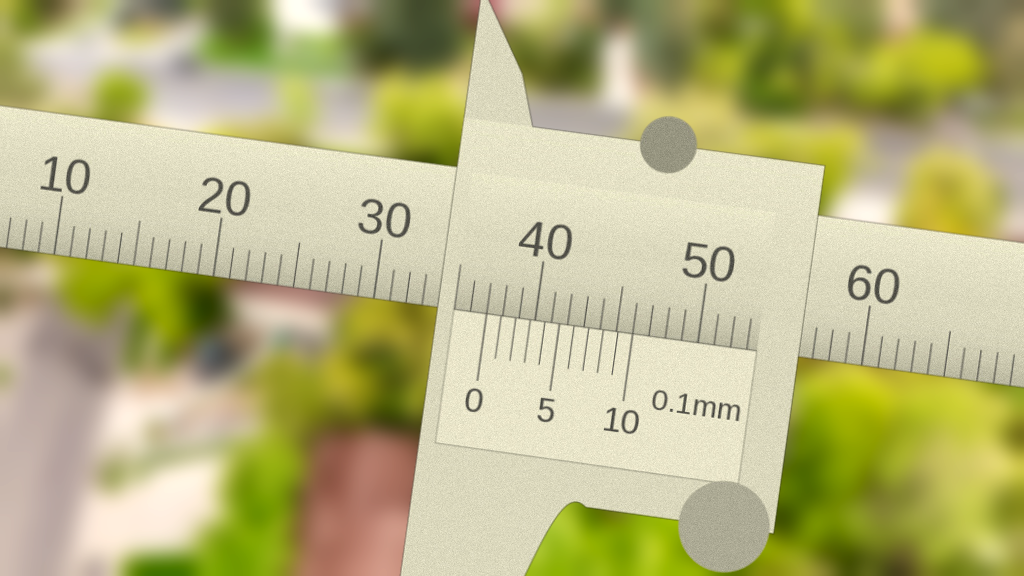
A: 37.0 mm
